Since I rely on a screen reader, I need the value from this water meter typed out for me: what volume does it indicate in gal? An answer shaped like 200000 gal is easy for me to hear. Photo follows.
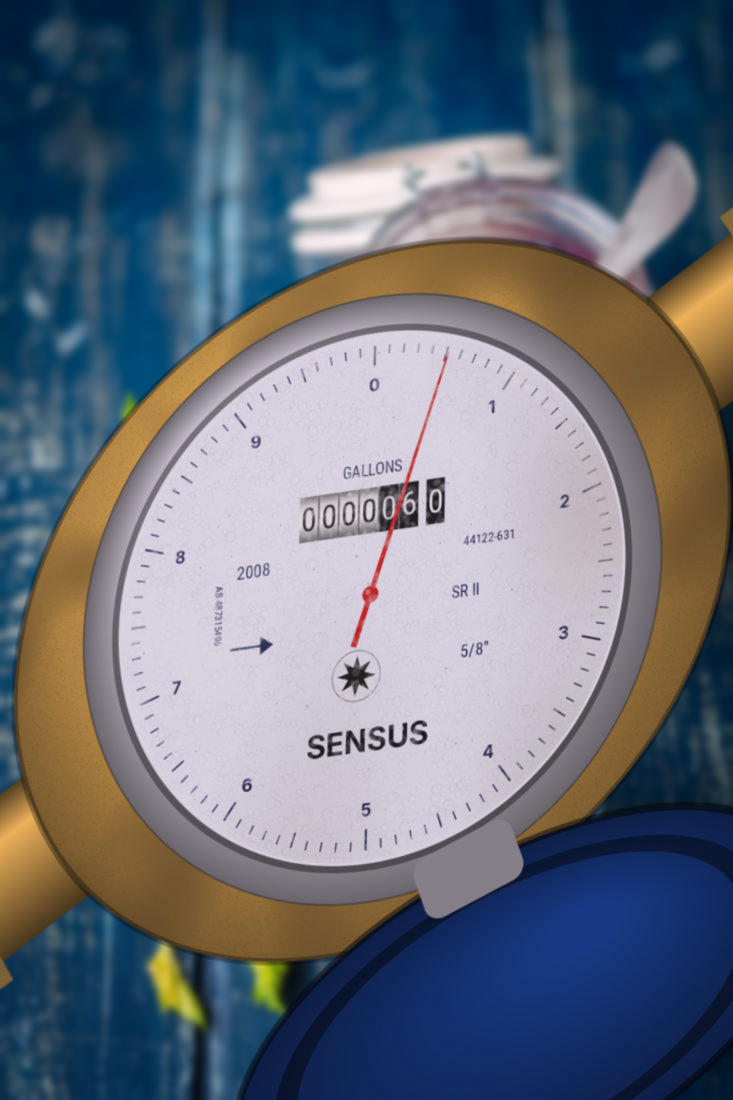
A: 60.5 gal
